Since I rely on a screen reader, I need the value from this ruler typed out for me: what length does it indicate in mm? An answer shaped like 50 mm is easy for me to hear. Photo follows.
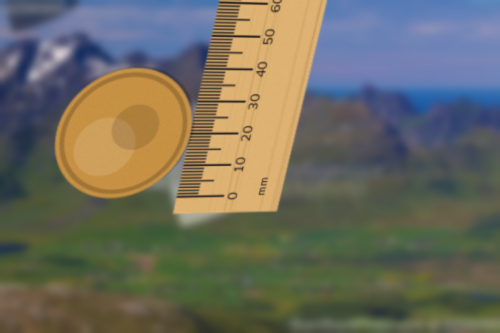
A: 40 mm
